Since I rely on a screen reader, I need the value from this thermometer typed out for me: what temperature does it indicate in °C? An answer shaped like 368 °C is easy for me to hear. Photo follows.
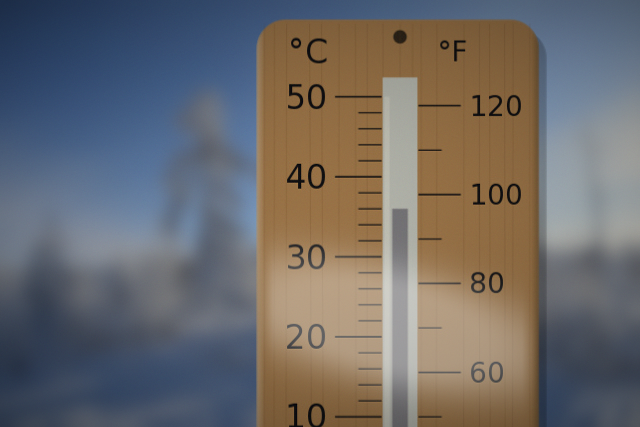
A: 36 °C
